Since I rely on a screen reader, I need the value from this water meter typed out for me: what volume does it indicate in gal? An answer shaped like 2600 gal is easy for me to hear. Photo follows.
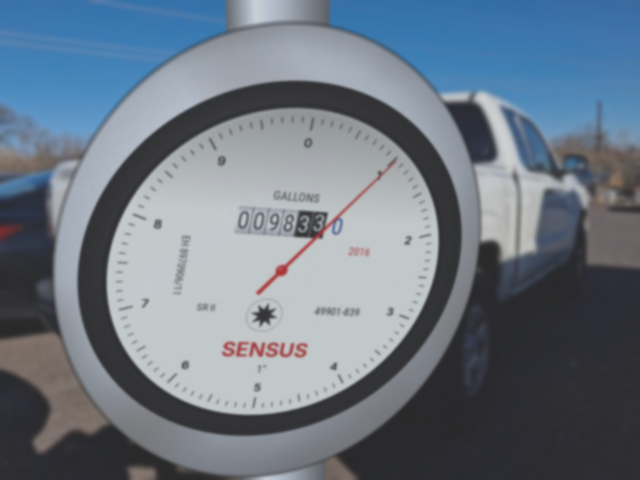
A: 98331.0 gal
